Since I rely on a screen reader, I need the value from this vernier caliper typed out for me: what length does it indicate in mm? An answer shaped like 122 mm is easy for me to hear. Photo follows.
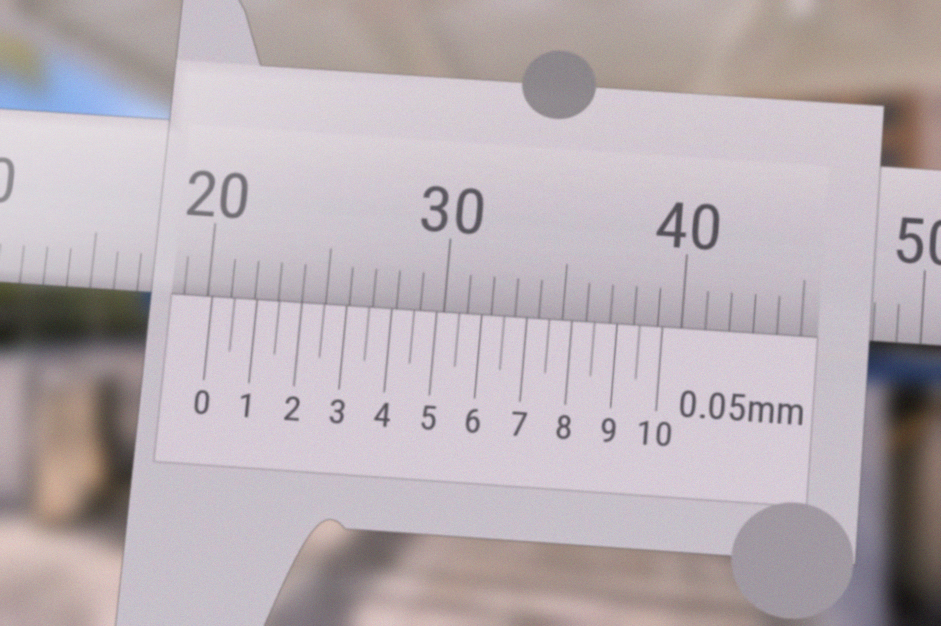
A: 20.2 mm
